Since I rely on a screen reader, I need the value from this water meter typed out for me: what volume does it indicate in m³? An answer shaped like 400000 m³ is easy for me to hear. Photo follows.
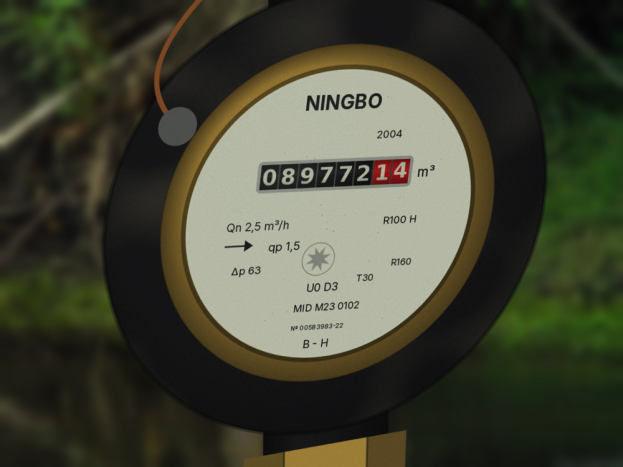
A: 89772.14 m³
